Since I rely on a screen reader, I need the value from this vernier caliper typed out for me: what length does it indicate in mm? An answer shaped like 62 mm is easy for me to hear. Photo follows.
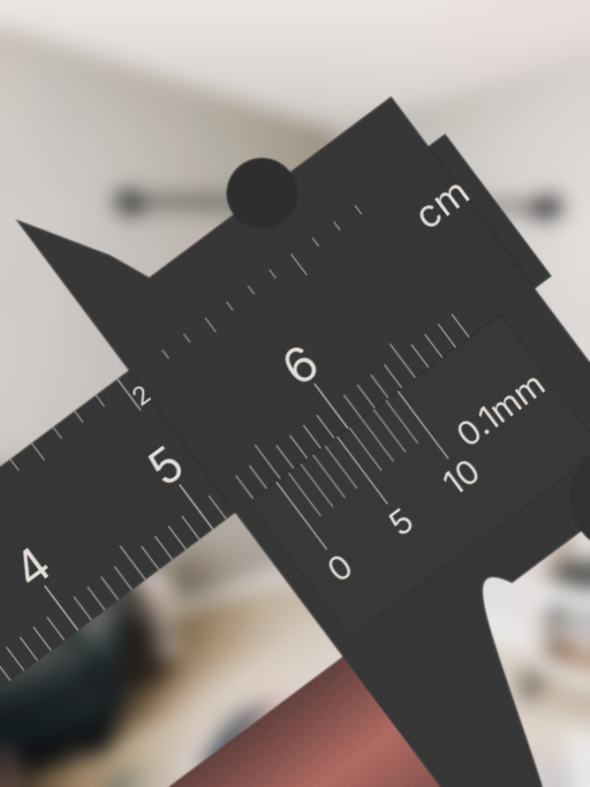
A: 54.7 mm
